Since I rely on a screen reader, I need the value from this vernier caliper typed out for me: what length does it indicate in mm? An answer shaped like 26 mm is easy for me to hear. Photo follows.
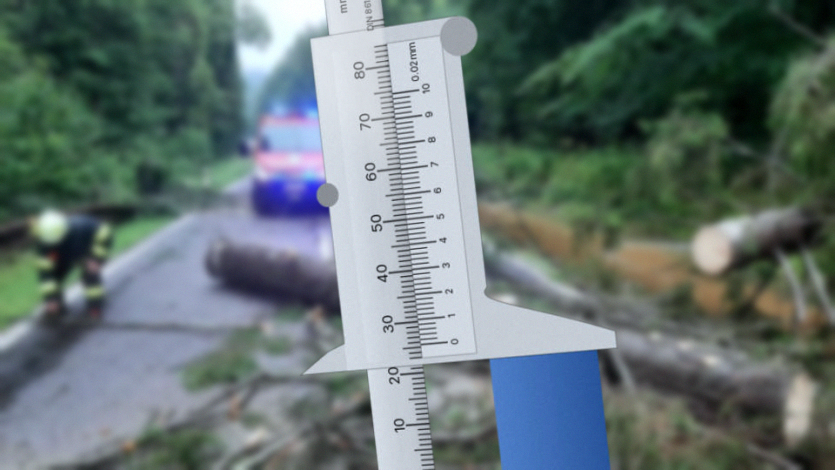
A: 25.5 mm
